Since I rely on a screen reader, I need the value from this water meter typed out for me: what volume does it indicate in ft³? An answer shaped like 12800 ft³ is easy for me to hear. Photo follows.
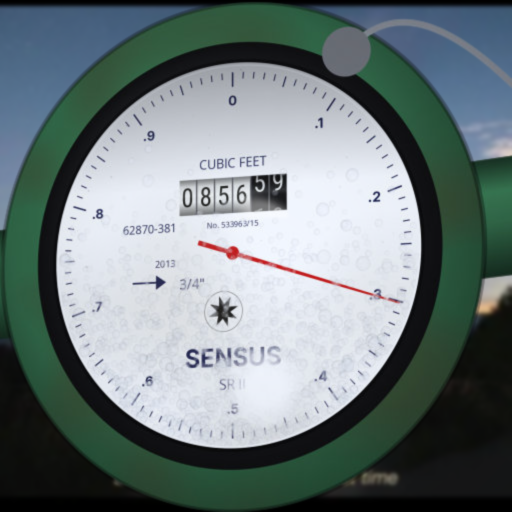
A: 85659.30 ft³
